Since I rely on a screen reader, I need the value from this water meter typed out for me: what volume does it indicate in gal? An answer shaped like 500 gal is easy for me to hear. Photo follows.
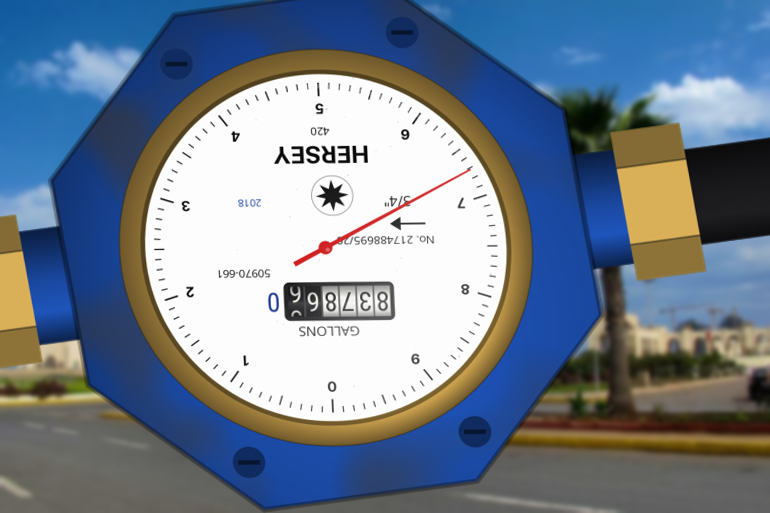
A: 8378656.7 gal
